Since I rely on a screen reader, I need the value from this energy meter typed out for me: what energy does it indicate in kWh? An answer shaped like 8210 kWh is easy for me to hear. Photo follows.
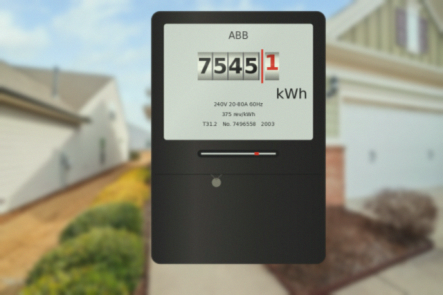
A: 7545.1 kWh
